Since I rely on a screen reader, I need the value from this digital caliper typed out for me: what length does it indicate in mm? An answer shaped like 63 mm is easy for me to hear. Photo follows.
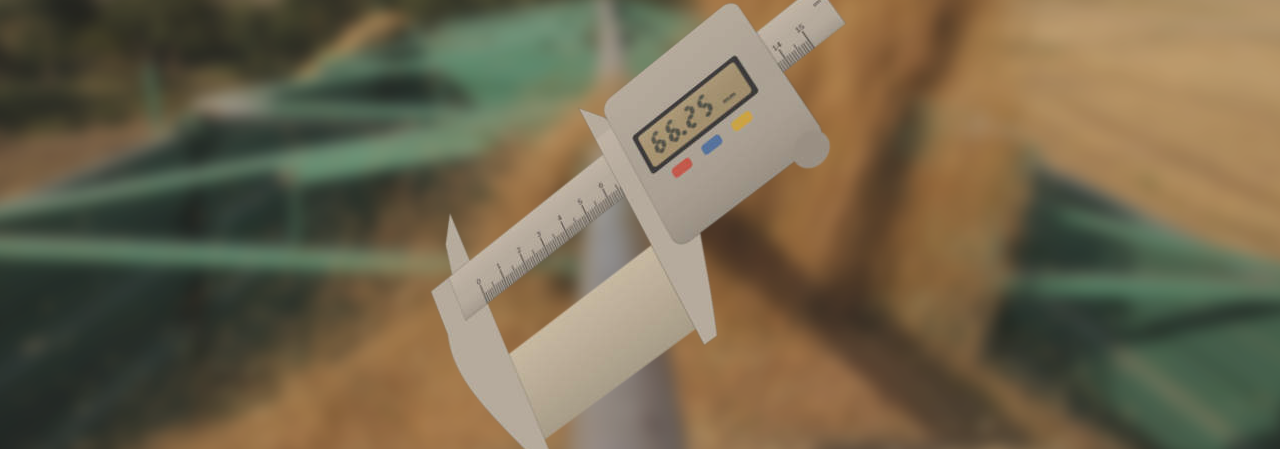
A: 66.25 mm
